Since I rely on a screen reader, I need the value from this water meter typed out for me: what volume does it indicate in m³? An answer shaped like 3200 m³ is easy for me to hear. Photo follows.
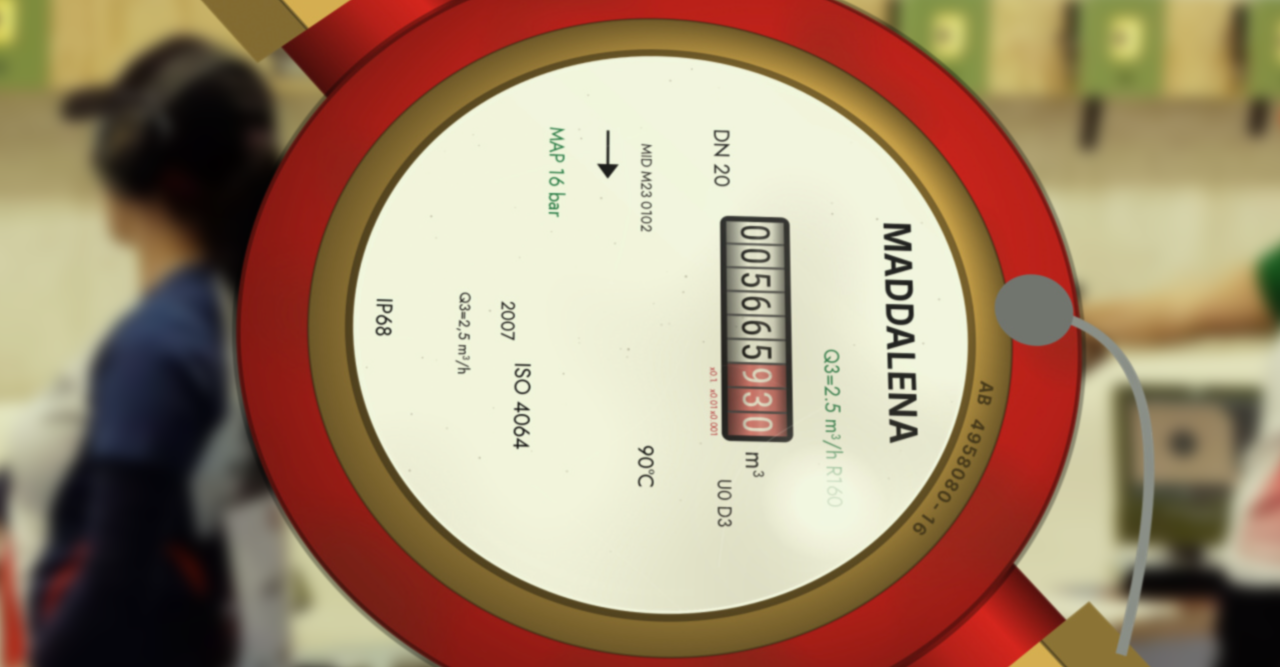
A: 5665.930 m³
